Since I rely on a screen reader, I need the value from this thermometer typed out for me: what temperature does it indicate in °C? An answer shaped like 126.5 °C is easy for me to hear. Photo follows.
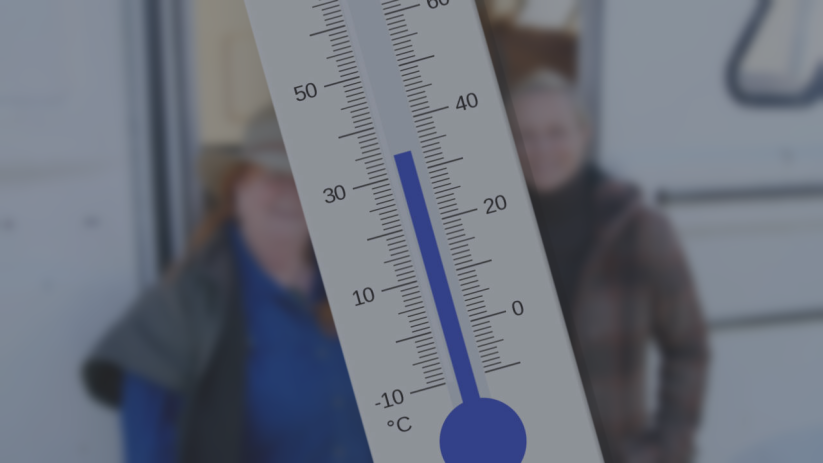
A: 34 °C
